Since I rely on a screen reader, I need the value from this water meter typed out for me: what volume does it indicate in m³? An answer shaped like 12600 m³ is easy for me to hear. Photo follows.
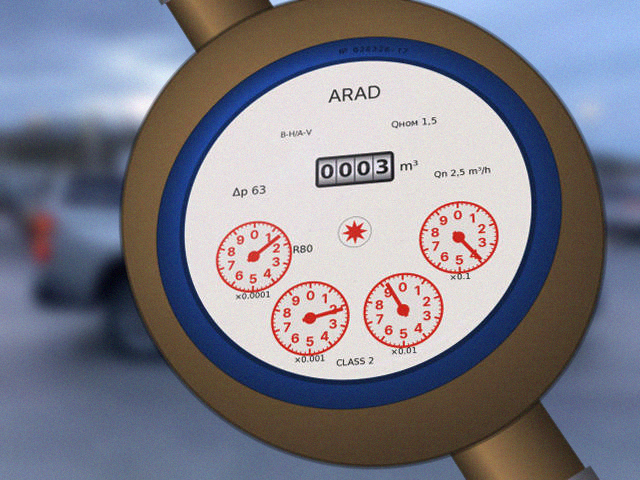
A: 3.3921 m³
